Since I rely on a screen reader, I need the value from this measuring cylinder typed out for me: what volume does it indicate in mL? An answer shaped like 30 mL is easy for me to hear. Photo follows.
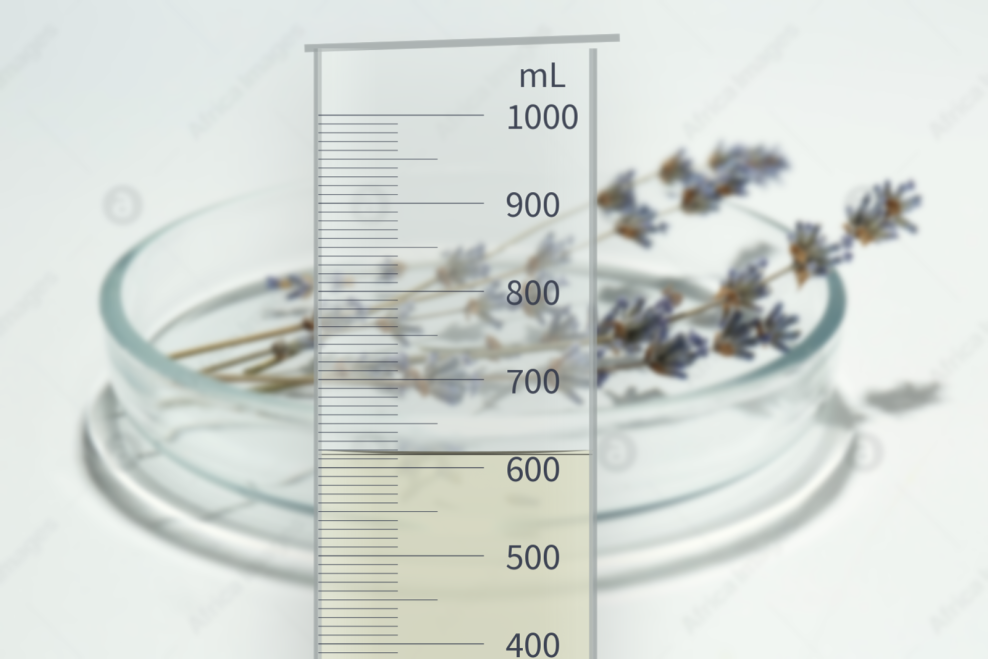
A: 615 mL
